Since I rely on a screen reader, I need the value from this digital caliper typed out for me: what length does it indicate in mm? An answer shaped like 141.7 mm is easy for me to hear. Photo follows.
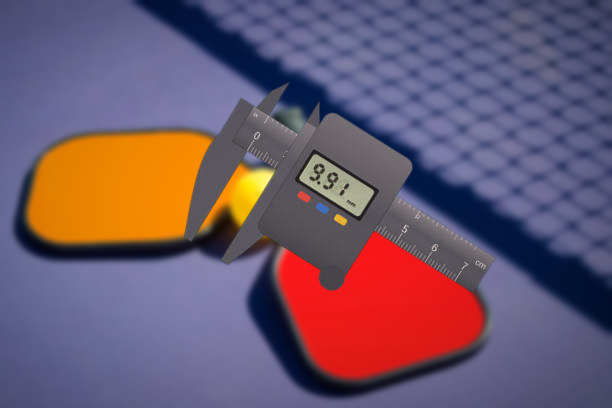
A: 9.91 mm
